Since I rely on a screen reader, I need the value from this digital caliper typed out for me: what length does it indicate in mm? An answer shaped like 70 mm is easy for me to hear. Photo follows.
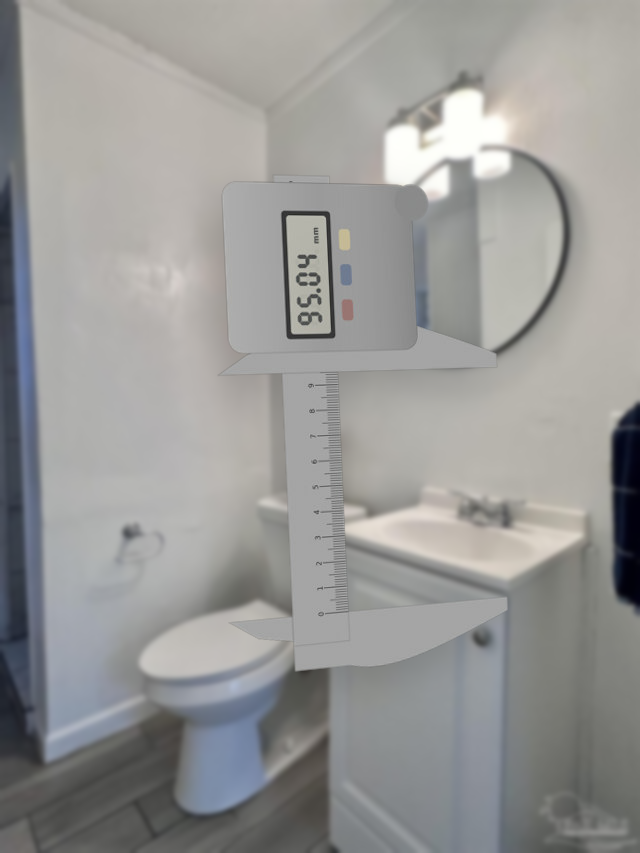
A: 95.04 mm
